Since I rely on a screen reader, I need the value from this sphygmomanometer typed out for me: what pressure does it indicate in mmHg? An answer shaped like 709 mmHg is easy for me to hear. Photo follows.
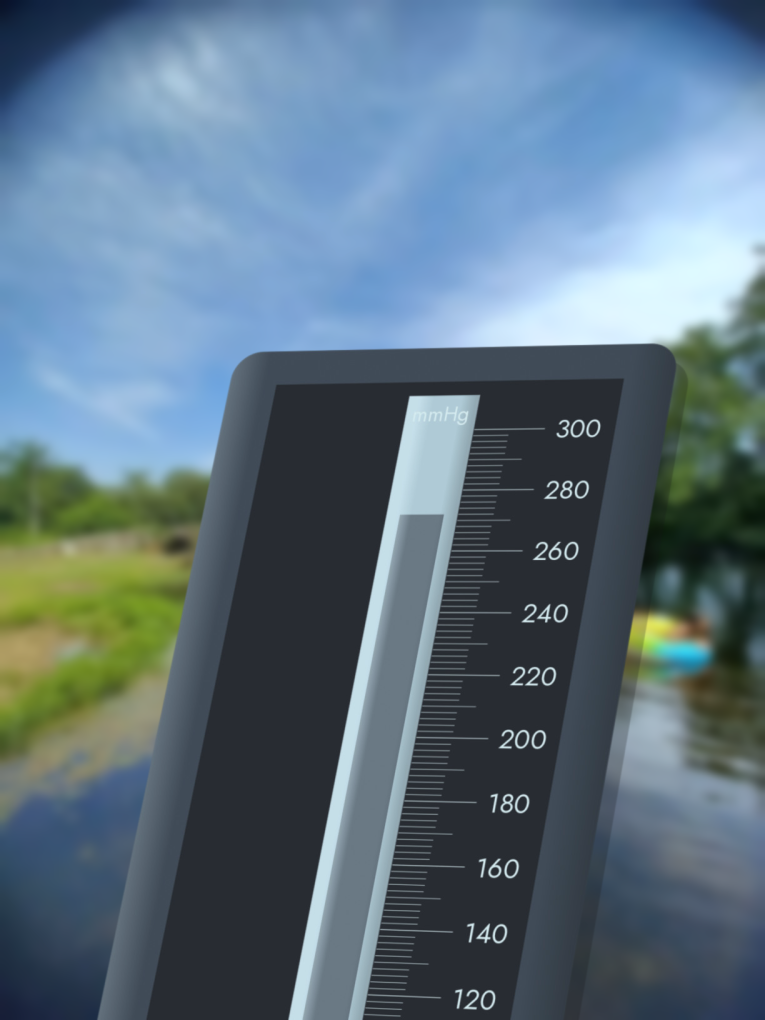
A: 272 mmHg
